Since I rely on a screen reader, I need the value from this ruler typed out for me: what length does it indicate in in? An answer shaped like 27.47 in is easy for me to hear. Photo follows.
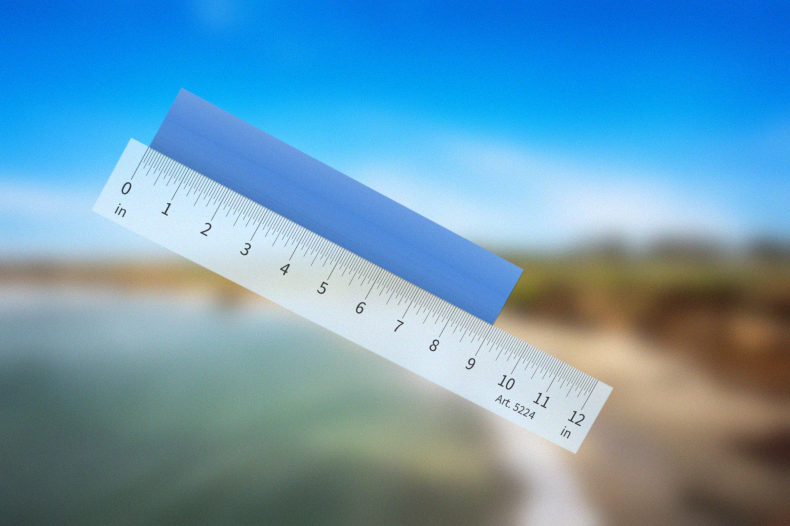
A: 9 in
